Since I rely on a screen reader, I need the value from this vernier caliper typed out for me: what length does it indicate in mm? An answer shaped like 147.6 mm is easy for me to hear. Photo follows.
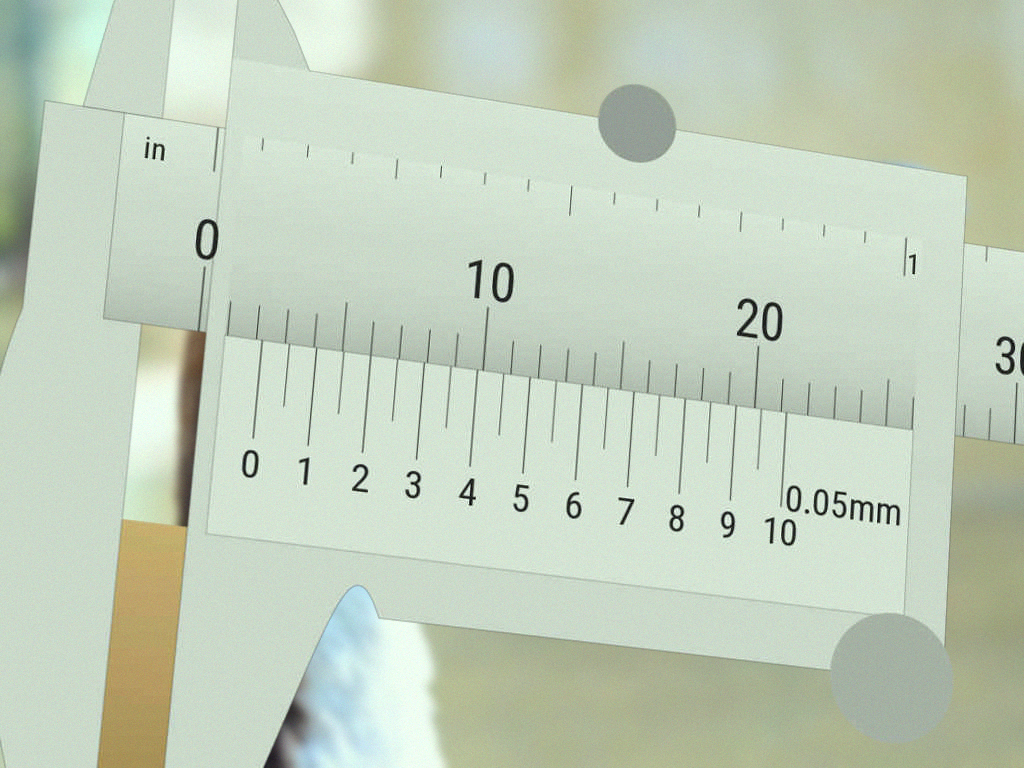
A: 2.20 mm
